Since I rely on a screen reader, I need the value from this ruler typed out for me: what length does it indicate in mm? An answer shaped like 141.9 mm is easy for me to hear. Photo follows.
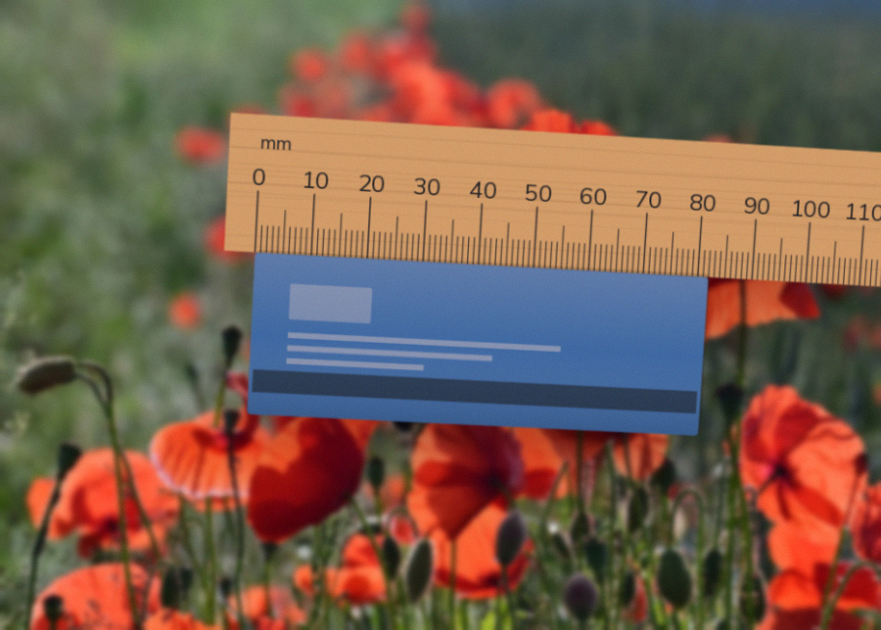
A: 82 mm
